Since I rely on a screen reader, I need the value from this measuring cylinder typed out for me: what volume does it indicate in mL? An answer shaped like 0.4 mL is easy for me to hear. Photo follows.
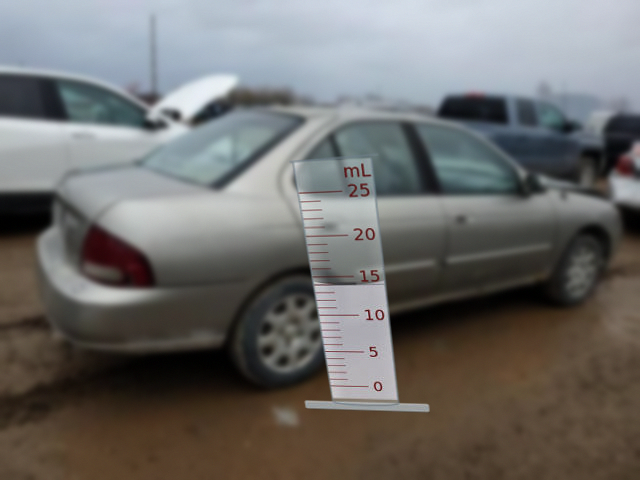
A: 14 mL
